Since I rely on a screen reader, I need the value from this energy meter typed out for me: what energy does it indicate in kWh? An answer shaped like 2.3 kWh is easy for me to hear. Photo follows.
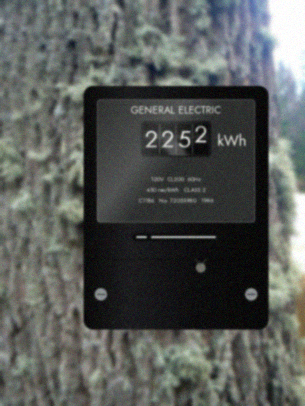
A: 2252 kWh
